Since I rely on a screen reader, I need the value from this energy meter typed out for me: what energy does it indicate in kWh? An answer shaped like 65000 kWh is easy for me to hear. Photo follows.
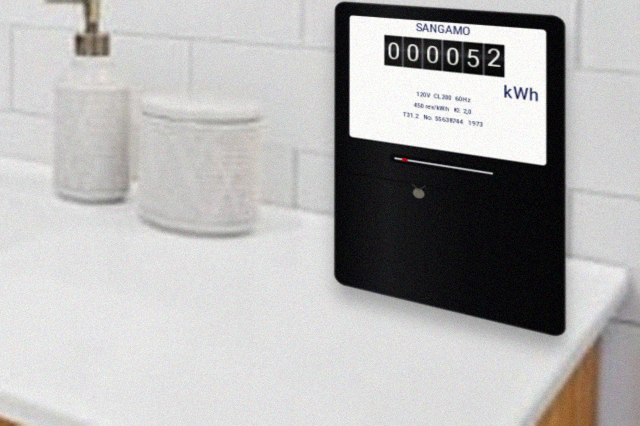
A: 52 kWh
